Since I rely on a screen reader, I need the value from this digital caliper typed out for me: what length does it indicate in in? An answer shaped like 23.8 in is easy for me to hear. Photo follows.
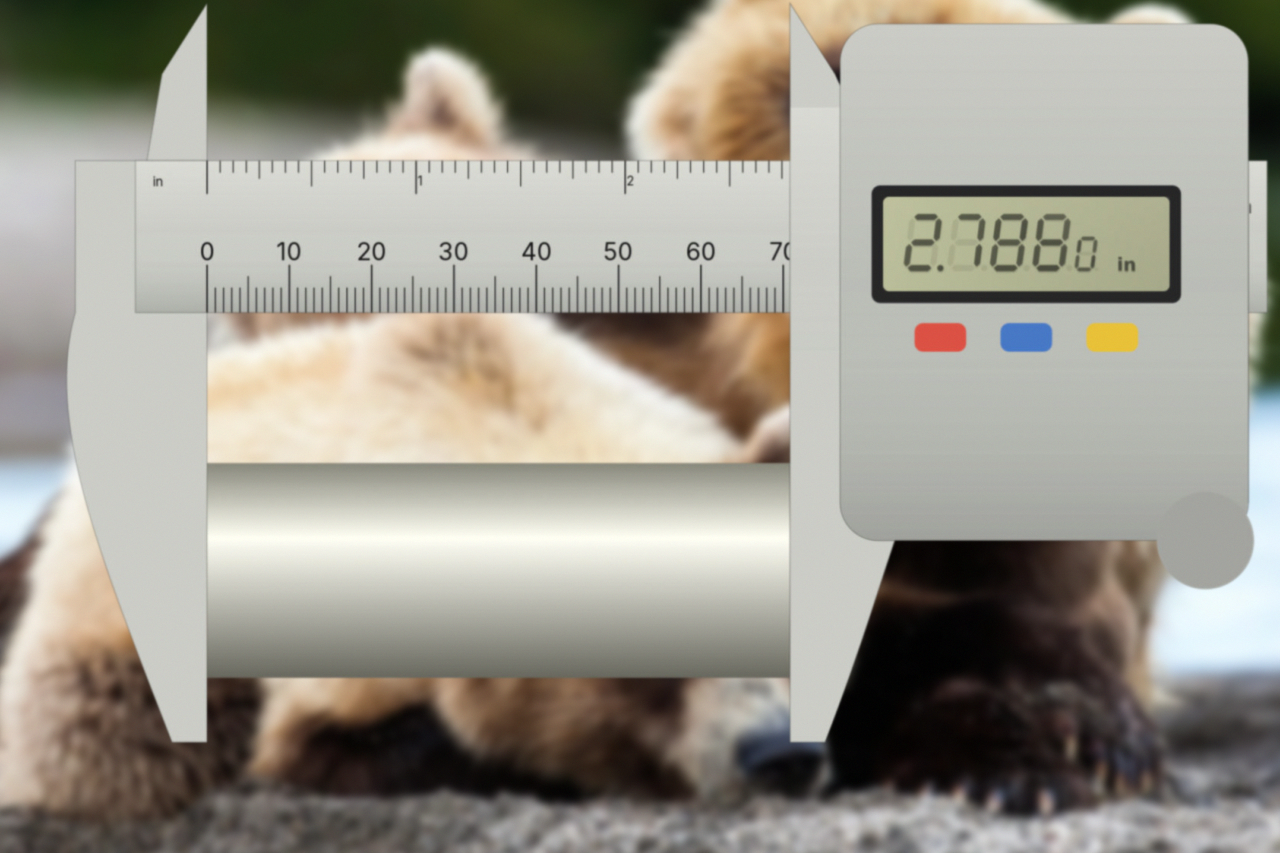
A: 2.7880 in
